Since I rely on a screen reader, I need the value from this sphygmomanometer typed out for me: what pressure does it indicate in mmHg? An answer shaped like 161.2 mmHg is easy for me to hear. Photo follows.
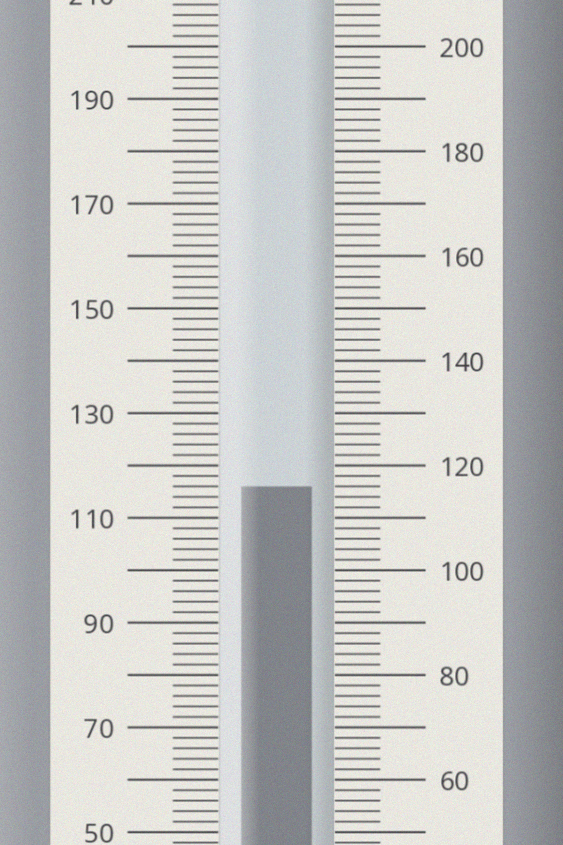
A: 116 mmHg
